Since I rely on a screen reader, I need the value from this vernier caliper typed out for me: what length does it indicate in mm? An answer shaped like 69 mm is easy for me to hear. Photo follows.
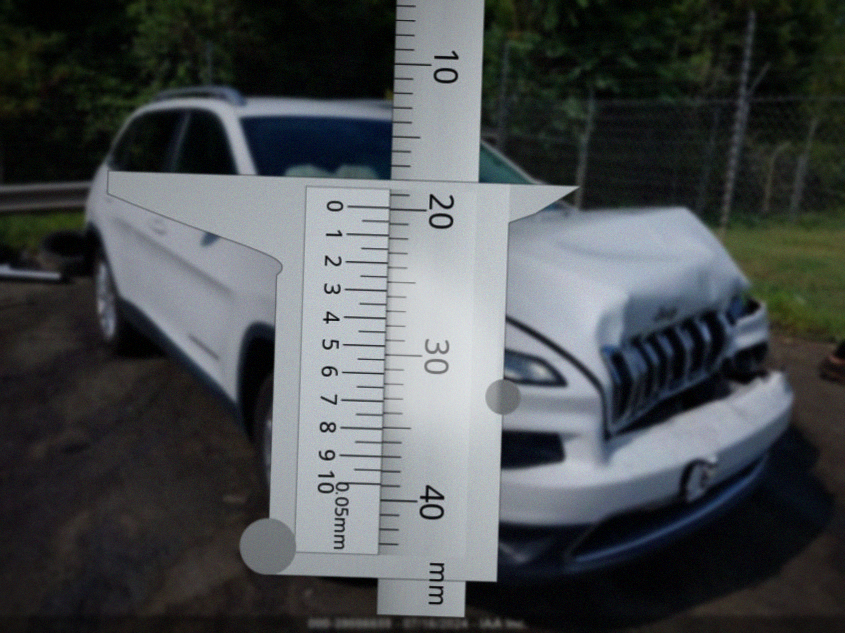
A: 19.9 mm
